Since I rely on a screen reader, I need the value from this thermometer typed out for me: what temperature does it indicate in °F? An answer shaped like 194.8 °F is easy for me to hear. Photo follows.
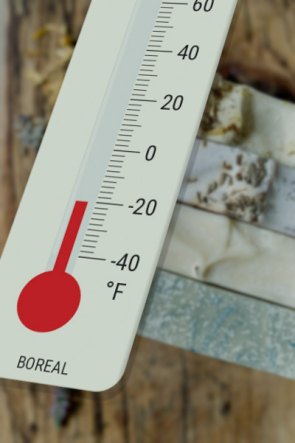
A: -20 °F
